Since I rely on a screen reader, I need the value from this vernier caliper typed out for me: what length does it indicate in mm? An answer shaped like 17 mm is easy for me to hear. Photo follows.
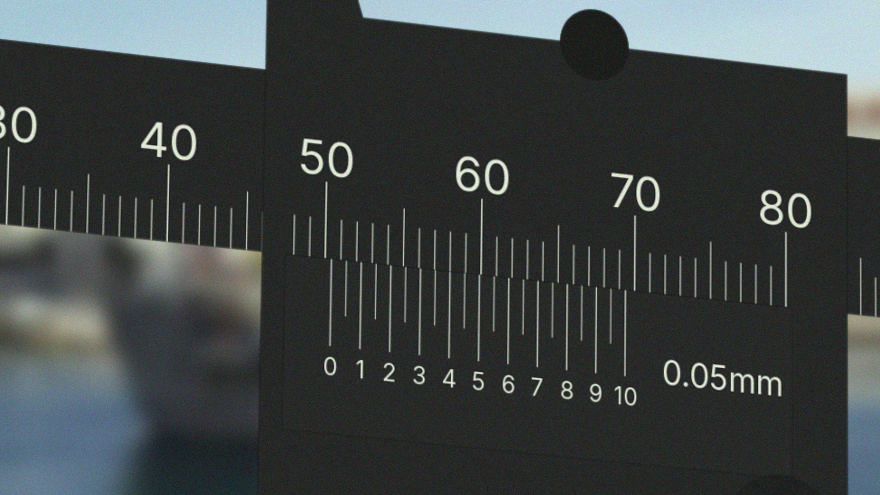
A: 50.4 mm
